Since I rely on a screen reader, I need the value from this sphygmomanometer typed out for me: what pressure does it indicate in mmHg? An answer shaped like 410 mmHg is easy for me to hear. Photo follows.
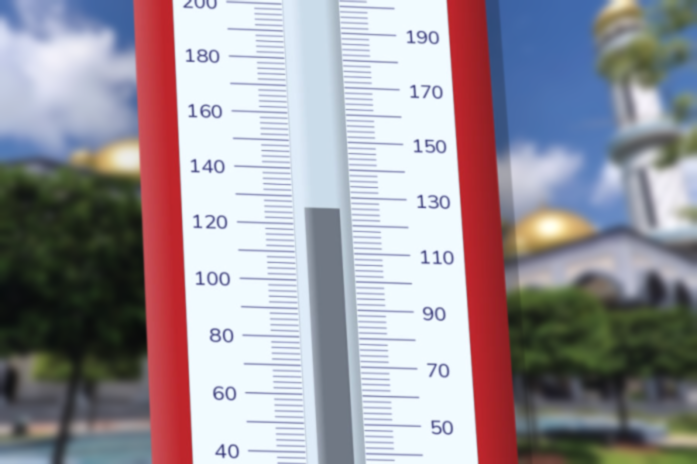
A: 126 mmHg
